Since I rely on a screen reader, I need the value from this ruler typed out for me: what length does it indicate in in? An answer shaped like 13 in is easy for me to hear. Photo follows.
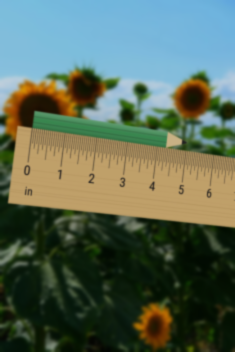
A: 5 in
